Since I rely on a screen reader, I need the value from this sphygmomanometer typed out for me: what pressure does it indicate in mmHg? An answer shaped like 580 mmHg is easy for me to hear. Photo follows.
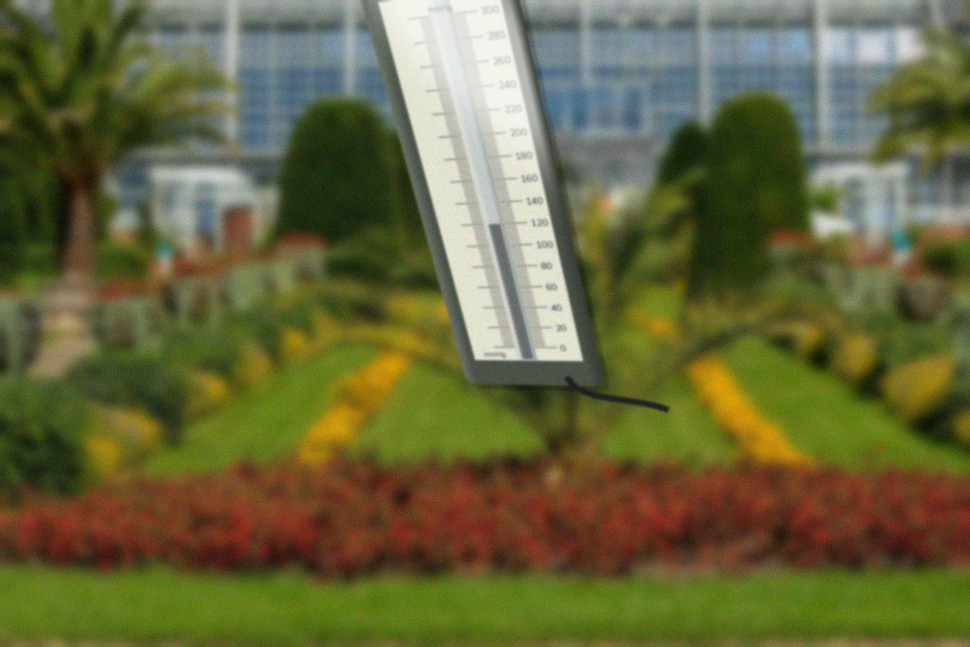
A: 120 mmHg
